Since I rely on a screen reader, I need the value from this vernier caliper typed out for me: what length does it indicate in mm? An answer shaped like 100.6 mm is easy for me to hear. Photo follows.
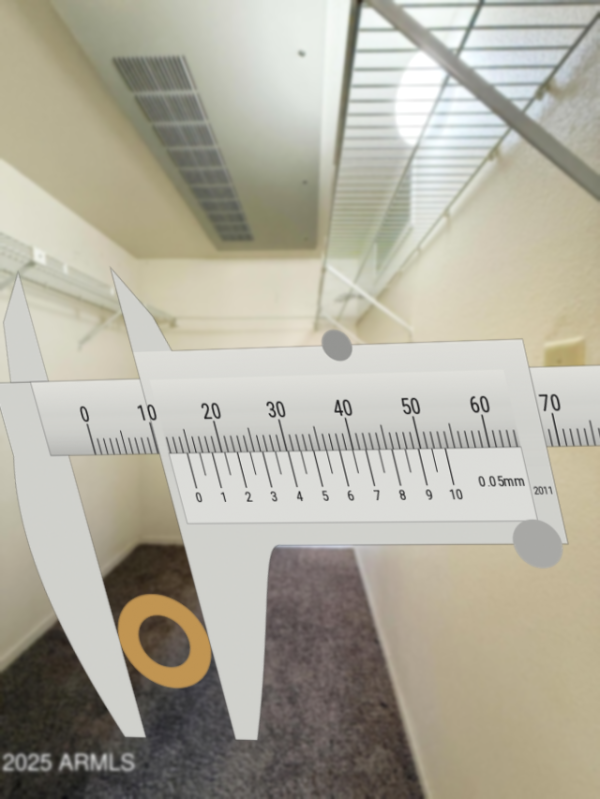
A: 14.6 mm
